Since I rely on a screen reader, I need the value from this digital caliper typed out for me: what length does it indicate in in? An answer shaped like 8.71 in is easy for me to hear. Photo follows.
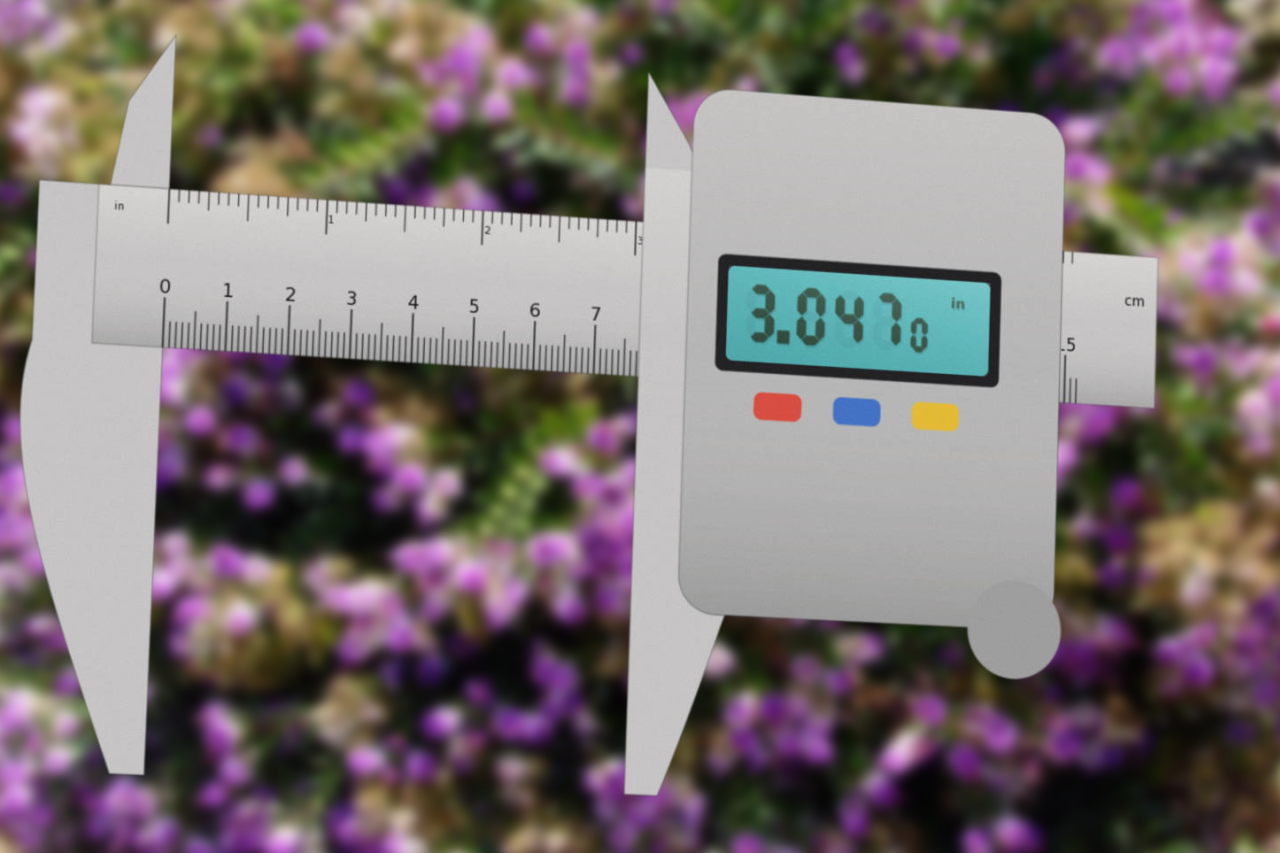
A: 3.0470 in
